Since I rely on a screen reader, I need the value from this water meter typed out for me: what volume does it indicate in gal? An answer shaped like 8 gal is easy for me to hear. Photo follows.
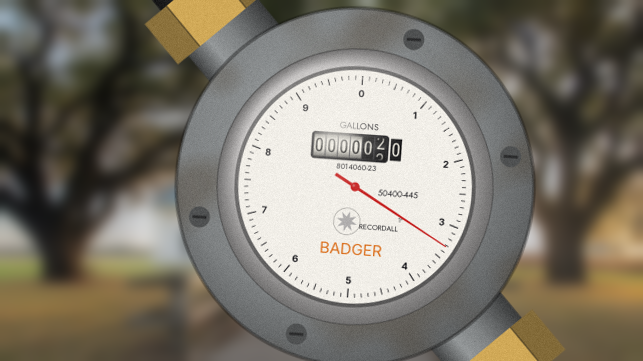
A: 23.3 gal
